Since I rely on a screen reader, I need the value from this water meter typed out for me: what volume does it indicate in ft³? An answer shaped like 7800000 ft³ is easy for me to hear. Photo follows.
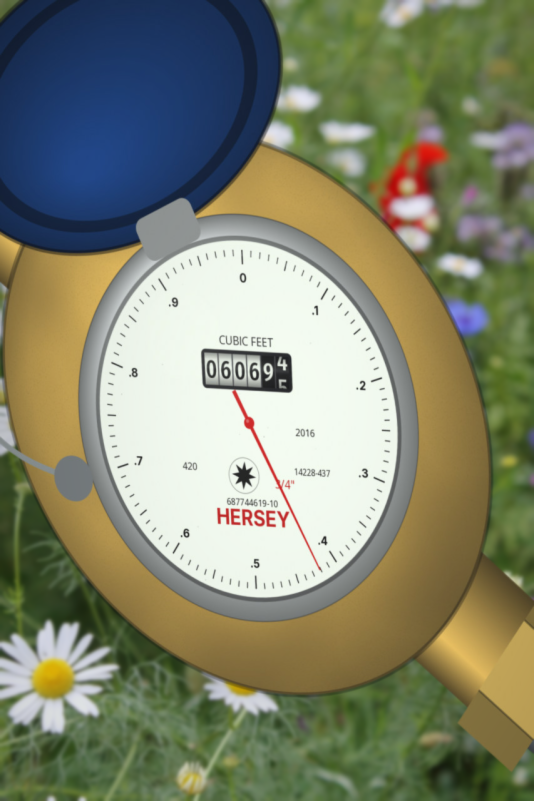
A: 60694.42 ft³
